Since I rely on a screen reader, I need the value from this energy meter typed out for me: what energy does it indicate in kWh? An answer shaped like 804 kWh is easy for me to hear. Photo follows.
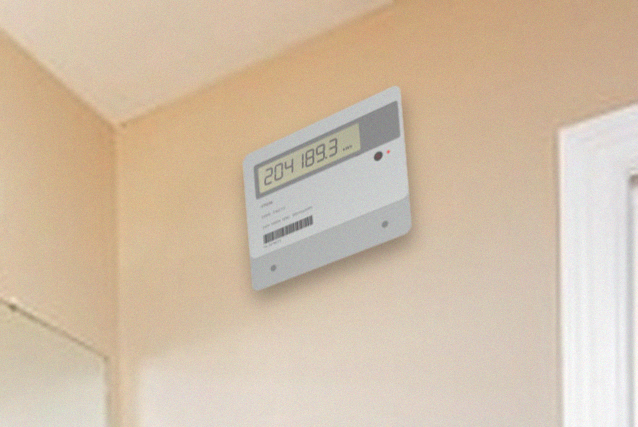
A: 204189.3 kWh
